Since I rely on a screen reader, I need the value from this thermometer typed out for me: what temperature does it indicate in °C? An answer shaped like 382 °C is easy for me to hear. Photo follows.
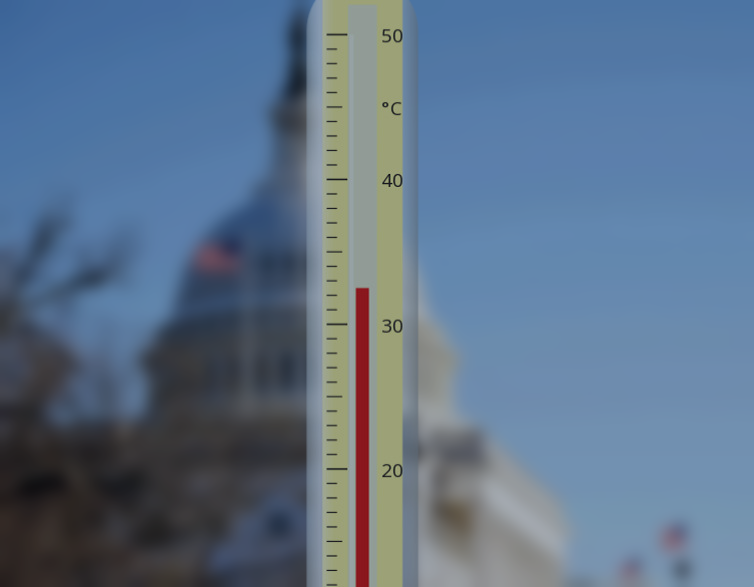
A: 32.5 °C
